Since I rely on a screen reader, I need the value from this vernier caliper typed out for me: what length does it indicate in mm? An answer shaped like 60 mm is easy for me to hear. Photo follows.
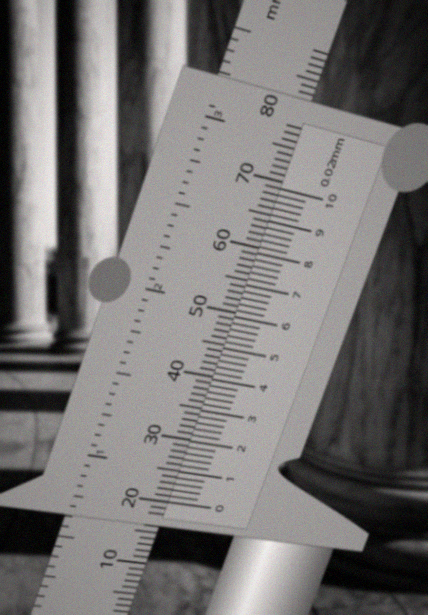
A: 20.0 mm
